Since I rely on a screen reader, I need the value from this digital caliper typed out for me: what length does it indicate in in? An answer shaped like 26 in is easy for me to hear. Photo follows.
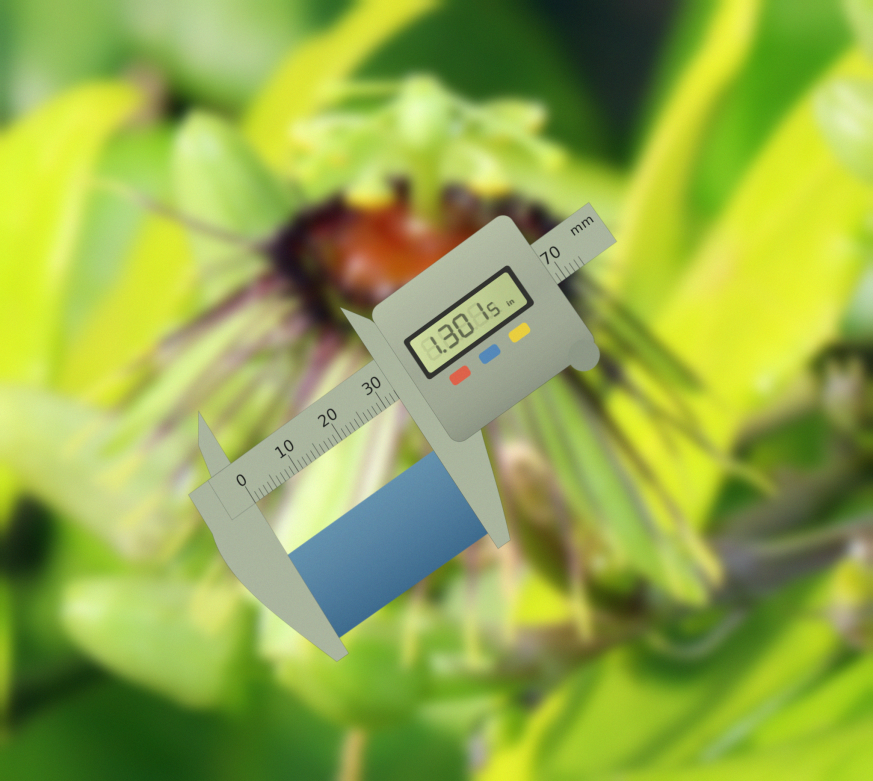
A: 1.3015 in
